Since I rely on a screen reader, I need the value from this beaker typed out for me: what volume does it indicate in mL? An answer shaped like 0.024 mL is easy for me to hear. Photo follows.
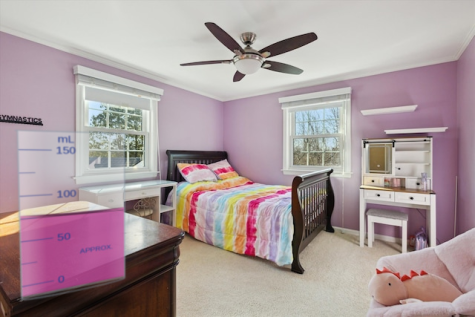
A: 75 mL
